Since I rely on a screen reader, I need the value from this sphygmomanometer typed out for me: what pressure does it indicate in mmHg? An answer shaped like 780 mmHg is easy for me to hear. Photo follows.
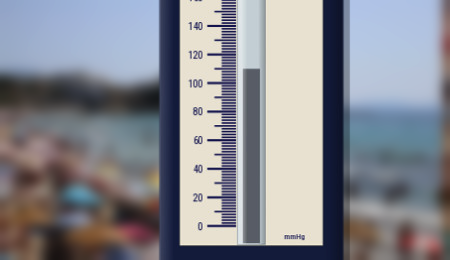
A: 110 mmHg
